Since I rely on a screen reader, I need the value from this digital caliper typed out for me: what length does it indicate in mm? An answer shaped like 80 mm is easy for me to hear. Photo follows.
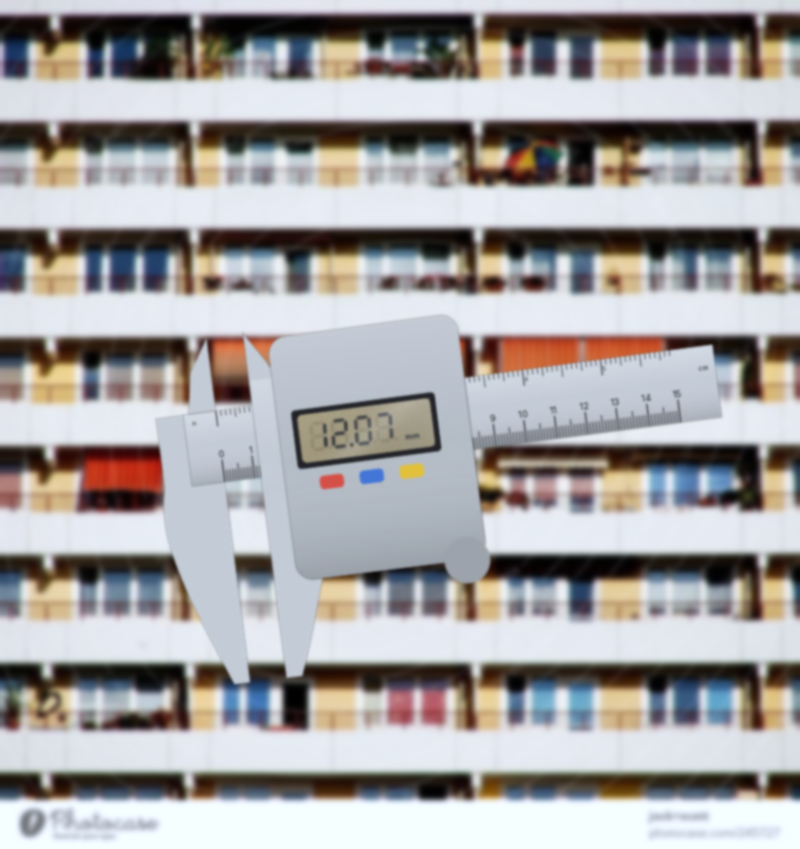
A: 12.07 mm
